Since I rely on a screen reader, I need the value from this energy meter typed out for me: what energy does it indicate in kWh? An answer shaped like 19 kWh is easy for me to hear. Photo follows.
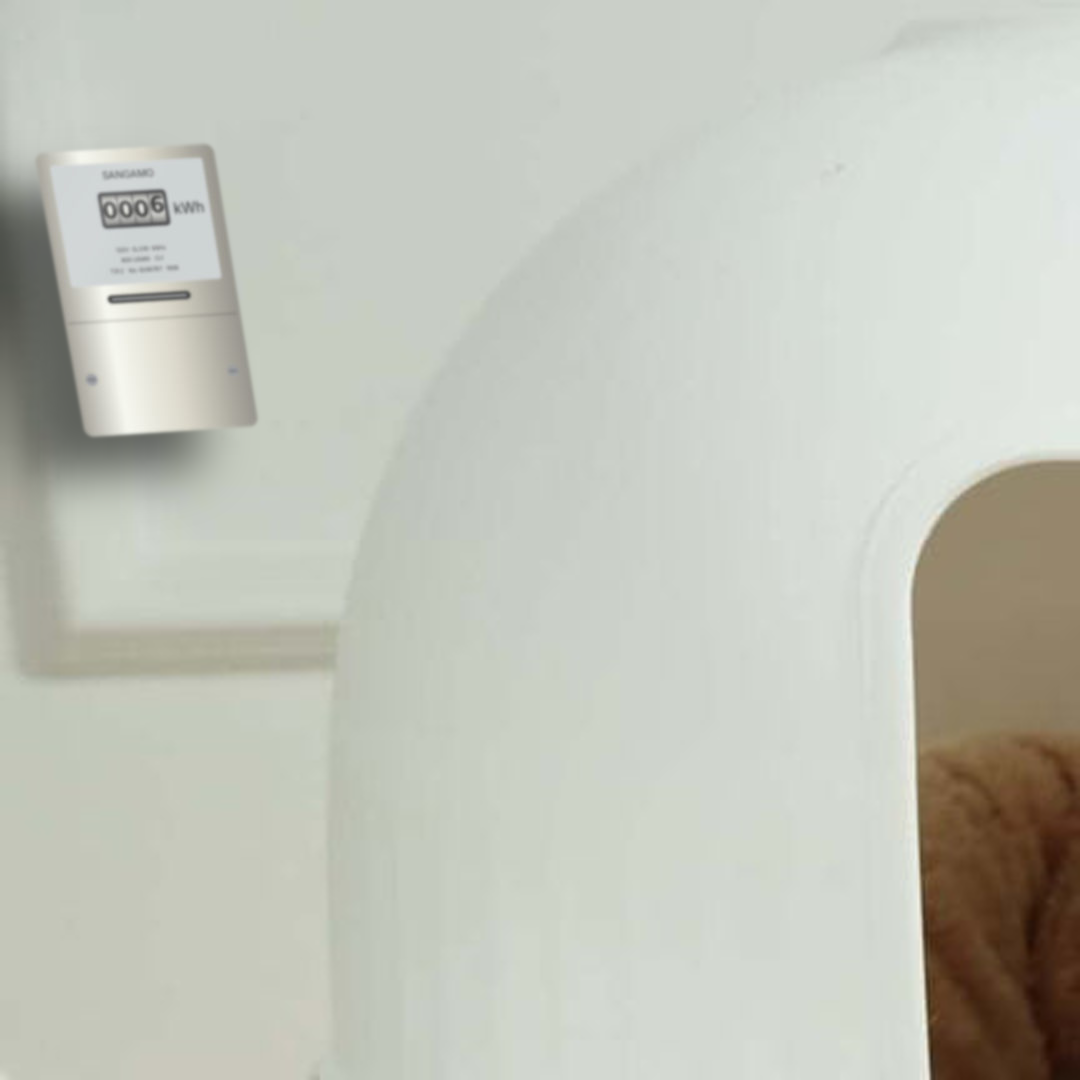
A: 6 kWh
